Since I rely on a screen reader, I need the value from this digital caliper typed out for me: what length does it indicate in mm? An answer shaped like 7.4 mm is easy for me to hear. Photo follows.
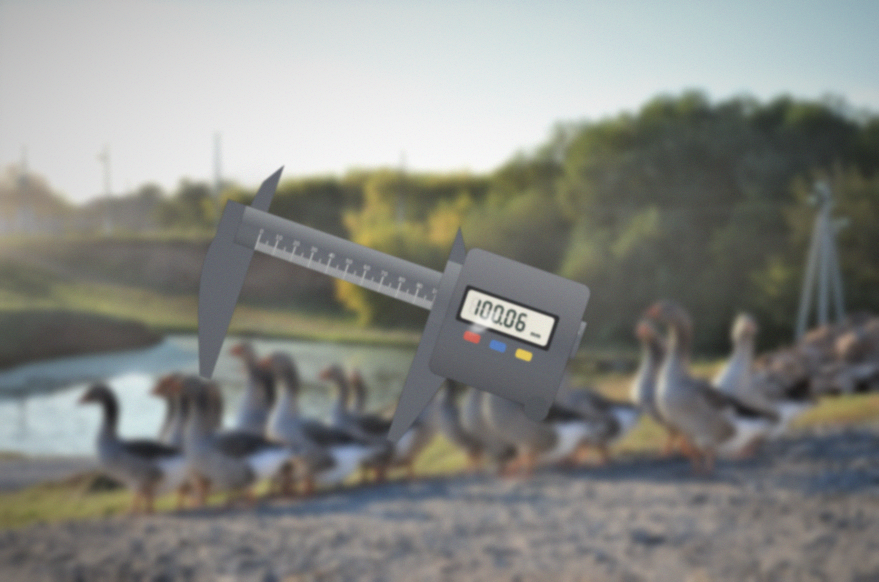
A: 100.06 mm
